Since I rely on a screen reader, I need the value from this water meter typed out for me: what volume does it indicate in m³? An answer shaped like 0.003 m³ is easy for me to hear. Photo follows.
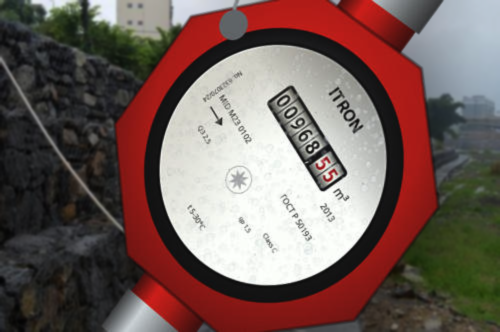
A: 968.55 m³
